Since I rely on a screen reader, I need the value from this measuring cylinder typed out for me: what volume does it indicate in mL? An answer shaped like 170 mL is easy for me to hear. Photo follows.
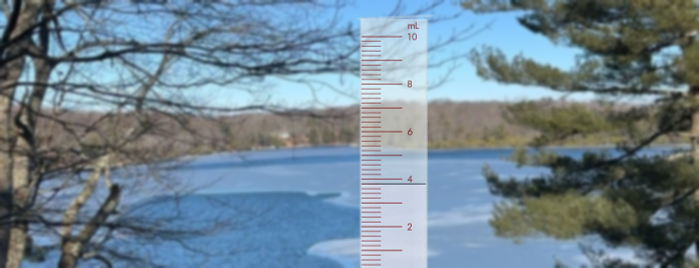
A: 3.8 mL
